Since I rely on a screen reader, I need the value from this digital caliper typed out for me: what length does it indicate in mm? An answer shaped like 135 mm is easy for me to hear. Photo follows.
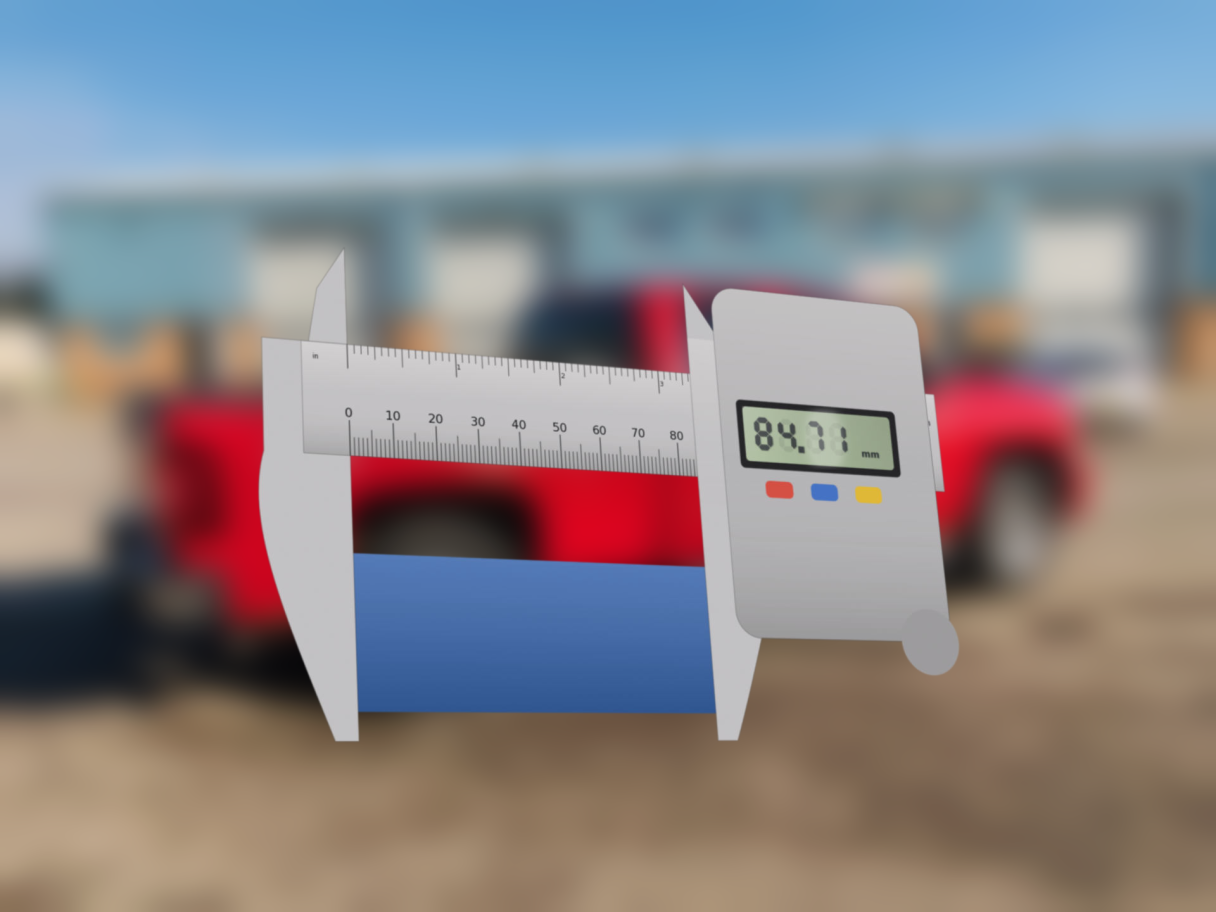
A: 84.71 mm
